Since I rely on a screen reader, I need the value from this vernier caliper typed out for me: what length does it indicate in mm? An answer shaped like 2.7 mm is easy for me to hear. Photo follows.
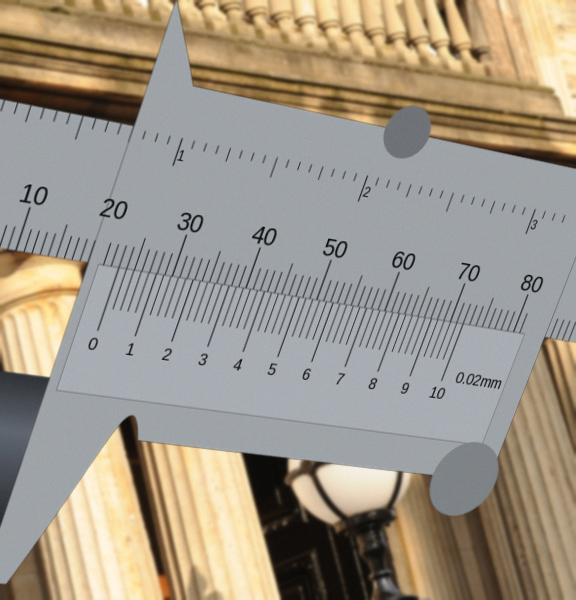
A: 23.0 mm
